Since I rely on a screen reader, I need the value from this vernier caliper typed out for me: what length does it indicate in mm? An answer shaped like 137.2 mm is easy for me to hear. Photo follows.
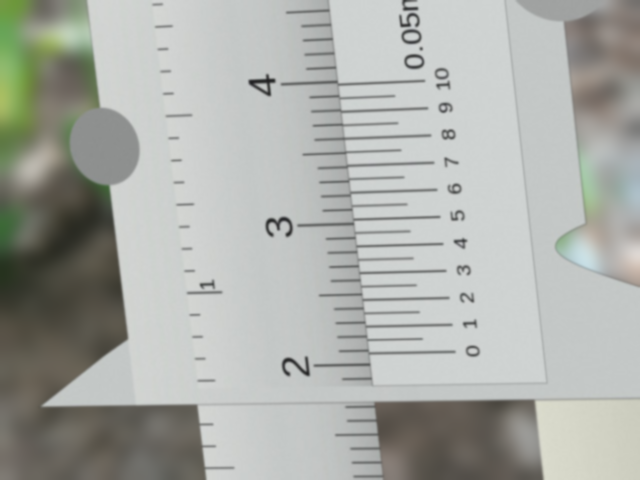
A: 20.8 mm
